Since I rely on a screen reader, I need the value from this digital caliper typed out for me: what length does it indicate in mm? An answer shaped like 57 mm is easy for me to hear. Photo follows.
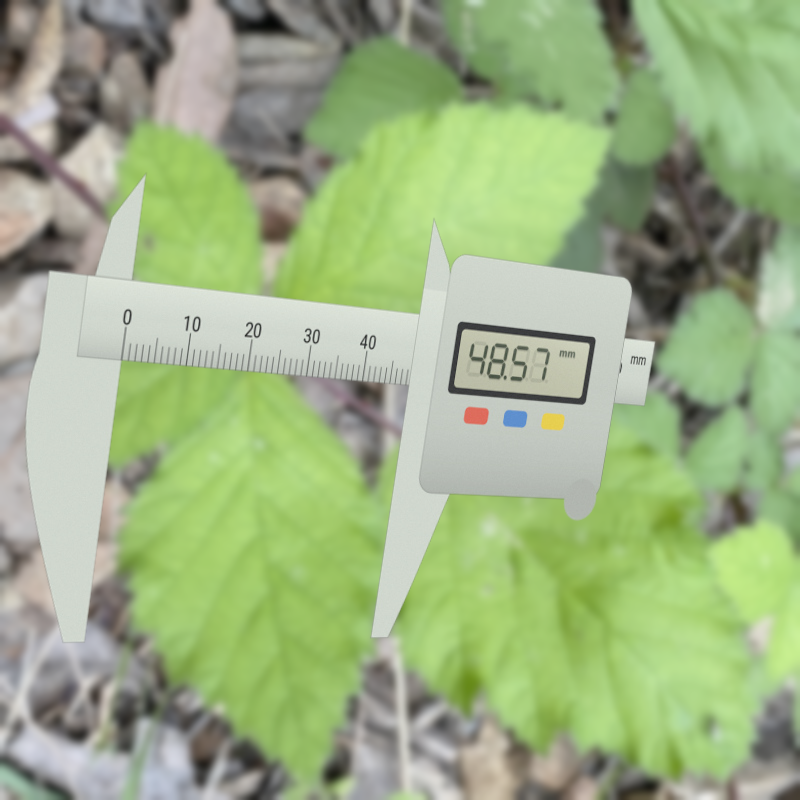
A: 48.57 mm
